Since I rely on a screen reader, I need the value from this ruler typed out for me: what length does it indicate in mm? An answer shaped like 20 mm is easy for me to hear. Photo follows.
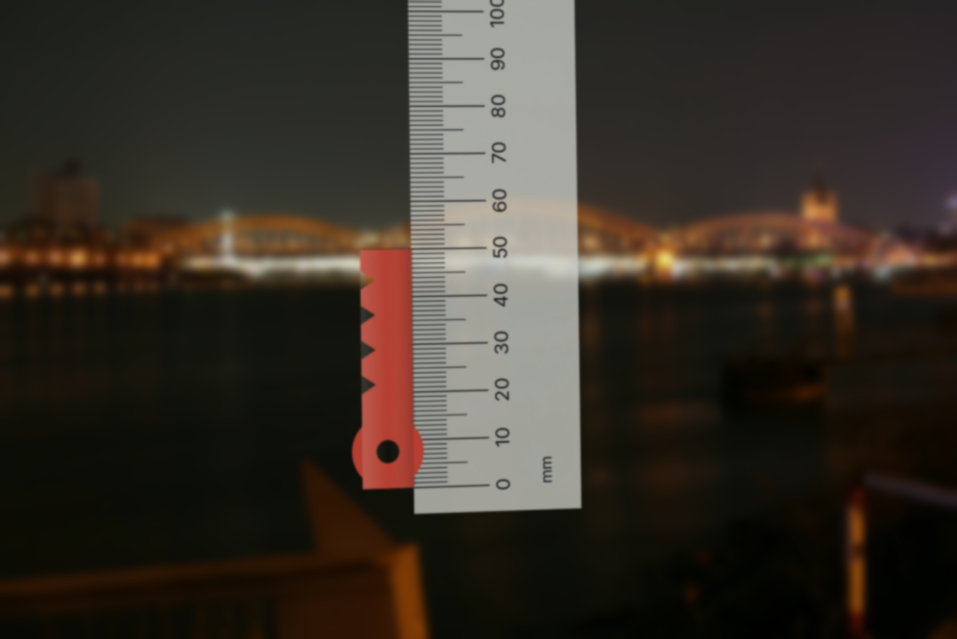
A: 50 mm
